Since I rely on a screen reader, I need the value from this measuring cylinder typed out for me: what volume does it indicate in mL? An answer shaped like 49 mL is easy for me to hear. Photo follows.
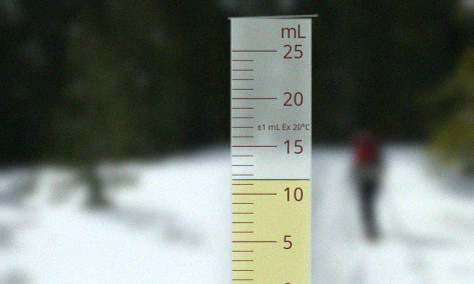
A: 11.5 mL
